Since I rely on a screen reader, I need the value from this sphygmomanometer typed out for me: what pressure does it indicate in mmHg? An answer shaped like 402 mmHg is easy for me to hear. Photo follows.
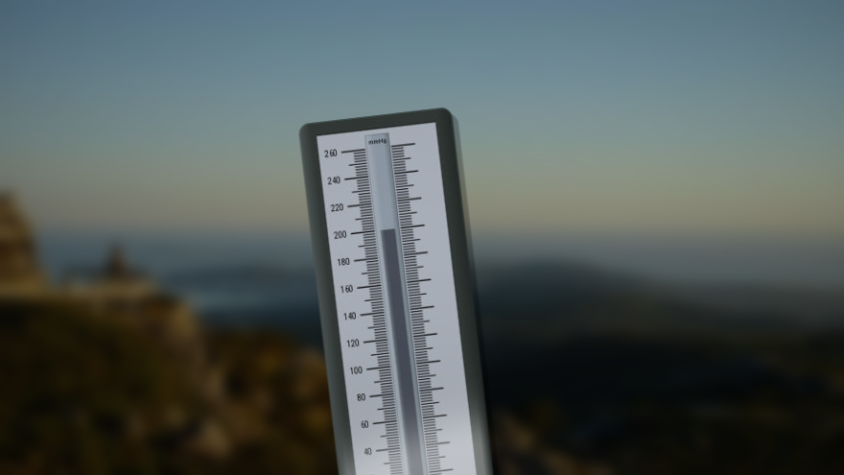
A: 200 mmHg
